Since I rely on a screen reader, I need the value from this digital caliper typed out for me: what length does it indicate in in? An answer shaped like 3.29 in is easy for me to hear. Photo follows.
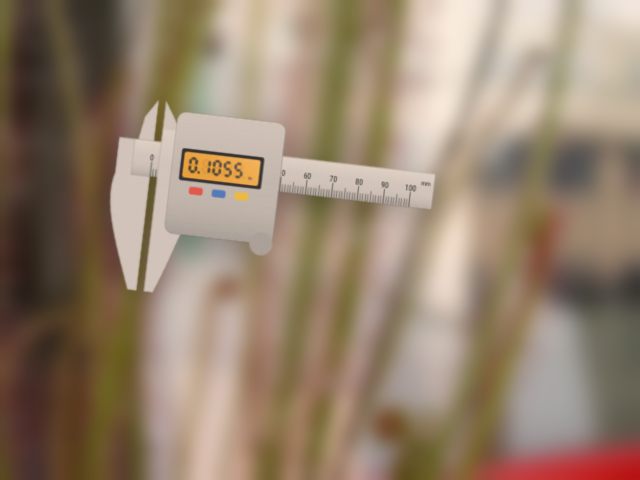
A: 0.1055 in
